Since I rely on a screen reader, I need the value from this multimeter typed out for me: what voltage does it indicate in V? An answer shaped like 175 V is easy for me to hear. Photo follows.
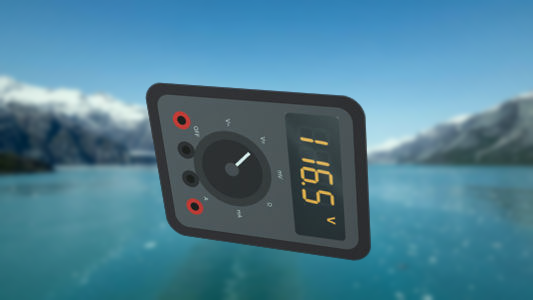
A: 116.5 V
